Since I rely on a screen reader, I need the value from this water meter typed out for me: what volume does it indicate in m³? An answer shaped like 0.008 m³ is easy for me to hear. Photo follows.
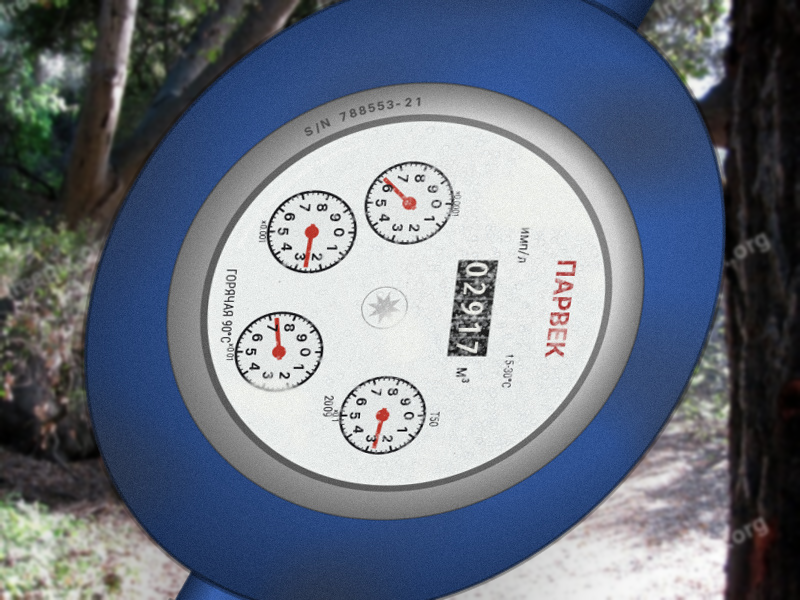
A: 2917.2726 m³
